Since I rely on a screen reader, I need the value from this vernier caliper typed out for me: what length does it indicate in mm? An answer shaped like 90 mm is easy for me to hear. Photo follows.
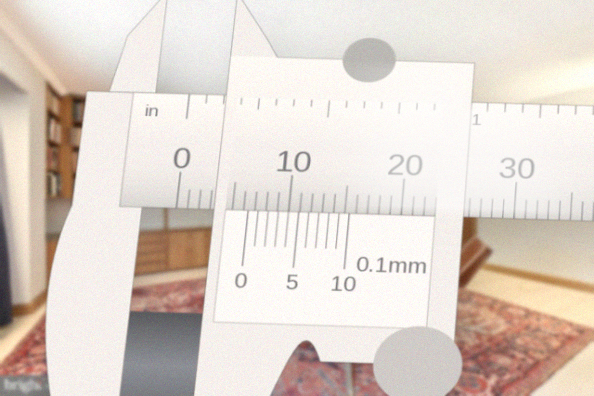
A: 6.4 mm
